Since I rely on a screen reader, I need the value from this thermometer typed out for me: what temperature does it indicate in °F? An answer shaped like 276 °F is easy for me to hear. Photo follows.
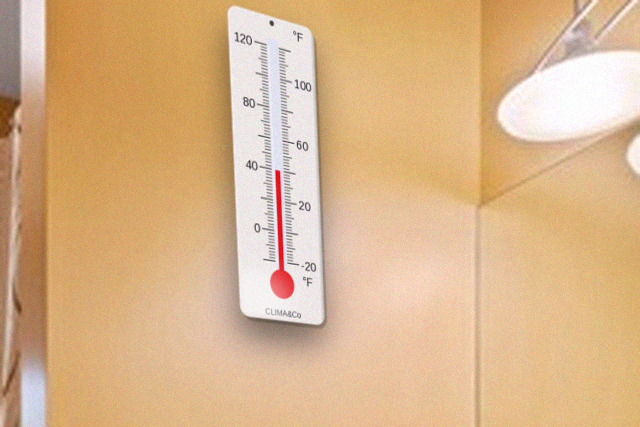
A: 40 °F
